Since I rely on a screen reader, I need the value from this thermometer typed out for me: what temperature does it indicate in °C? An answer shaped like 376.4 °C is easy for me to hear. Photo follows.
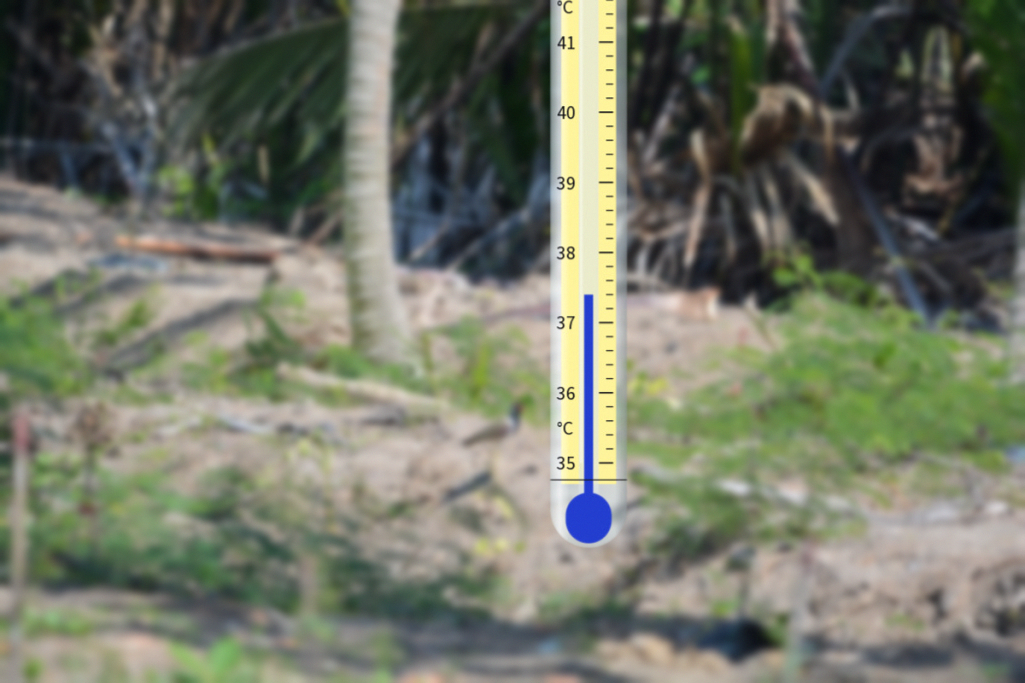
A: 37.4 °C
